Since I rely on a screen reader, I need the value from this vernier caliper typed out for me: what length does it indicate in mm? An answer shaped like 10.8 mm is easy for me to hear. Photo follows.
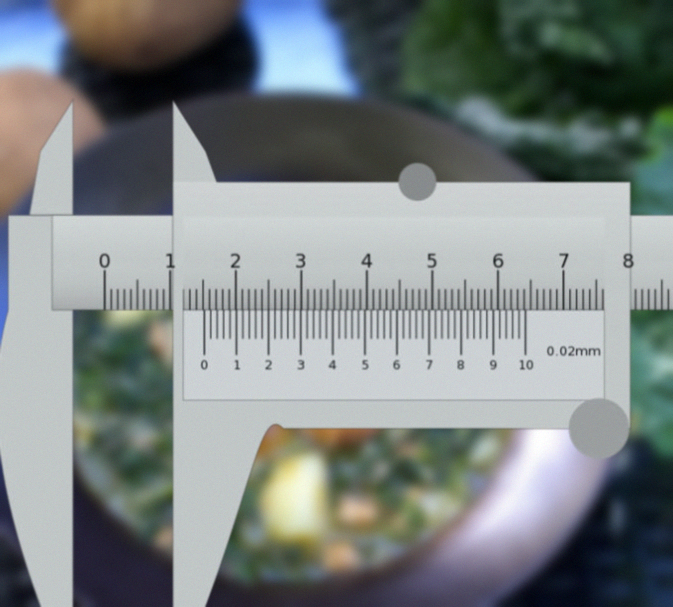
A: 15.2 mm
